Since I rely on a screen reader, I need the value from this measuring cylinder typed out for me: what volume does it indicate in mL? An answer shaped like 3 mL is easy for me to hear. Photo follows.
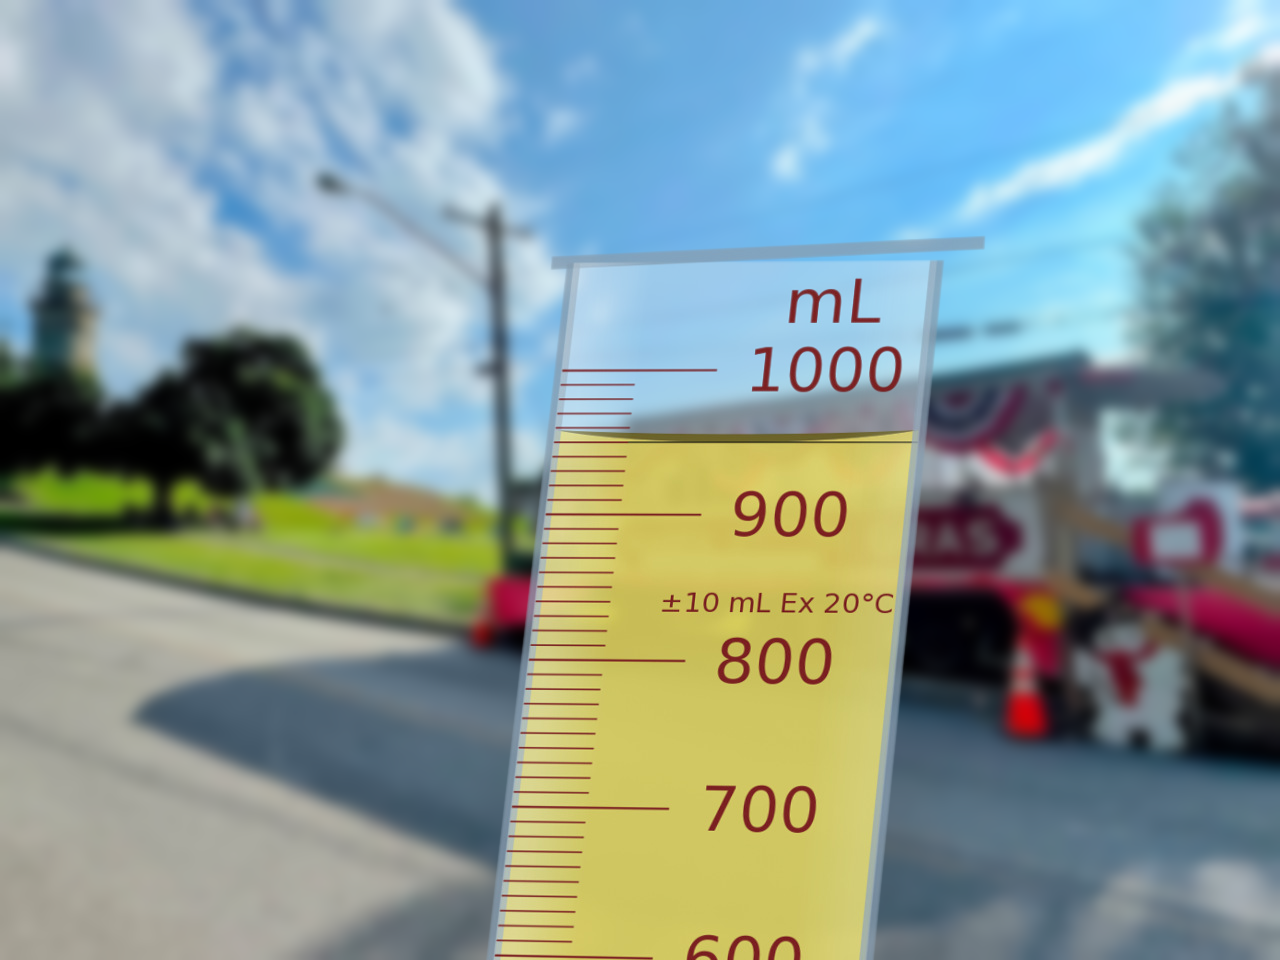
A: 950 mL
